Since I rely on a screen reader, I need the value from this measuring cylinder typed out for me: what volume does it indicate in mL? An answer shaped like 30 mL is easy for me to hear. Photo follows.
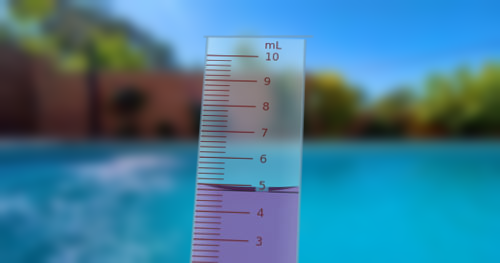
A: 4.8 mL
